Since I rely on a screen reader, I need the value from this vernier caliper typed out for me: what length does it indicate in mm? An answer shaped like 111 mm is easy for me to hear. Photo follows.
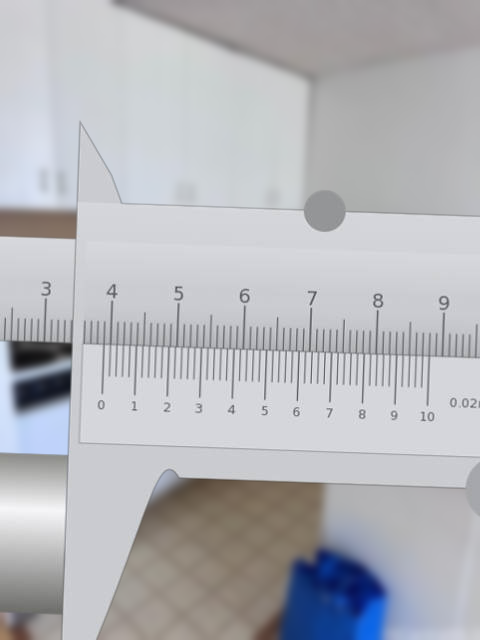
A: 39.0 mm
